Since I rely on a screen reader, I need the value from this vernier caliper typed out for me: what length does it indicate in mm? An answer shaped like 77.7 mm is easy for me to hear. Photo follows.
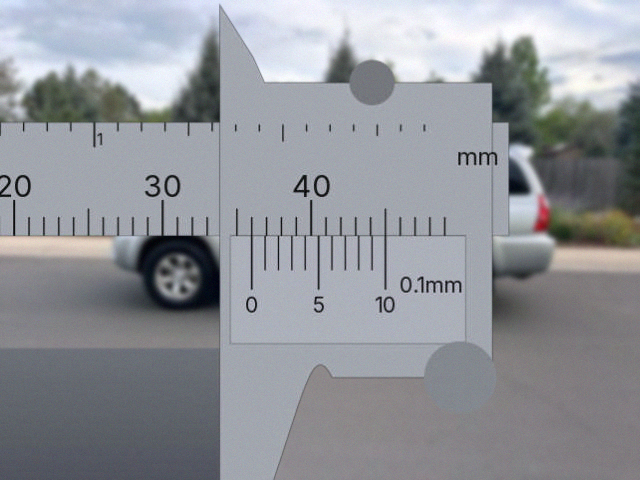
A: 36.0 mm
